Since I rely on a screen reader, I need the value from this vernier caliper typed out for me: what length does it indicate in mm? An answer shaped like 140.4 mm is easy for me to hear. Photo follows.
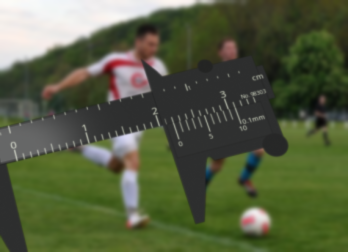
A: 22.0 mm
